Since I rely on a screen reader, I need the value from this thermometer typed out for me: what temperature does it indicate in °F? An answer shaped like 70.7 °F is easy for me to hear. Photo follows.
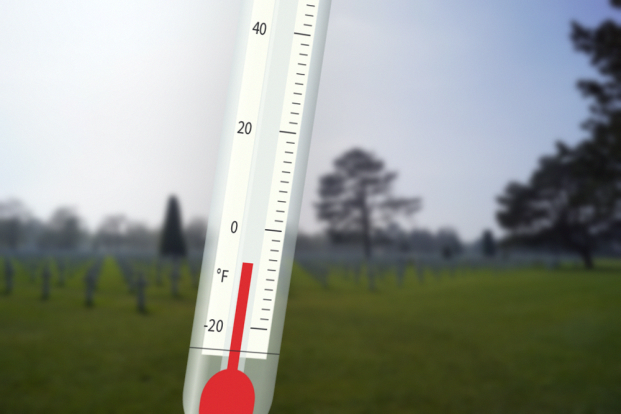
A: -7 °F
